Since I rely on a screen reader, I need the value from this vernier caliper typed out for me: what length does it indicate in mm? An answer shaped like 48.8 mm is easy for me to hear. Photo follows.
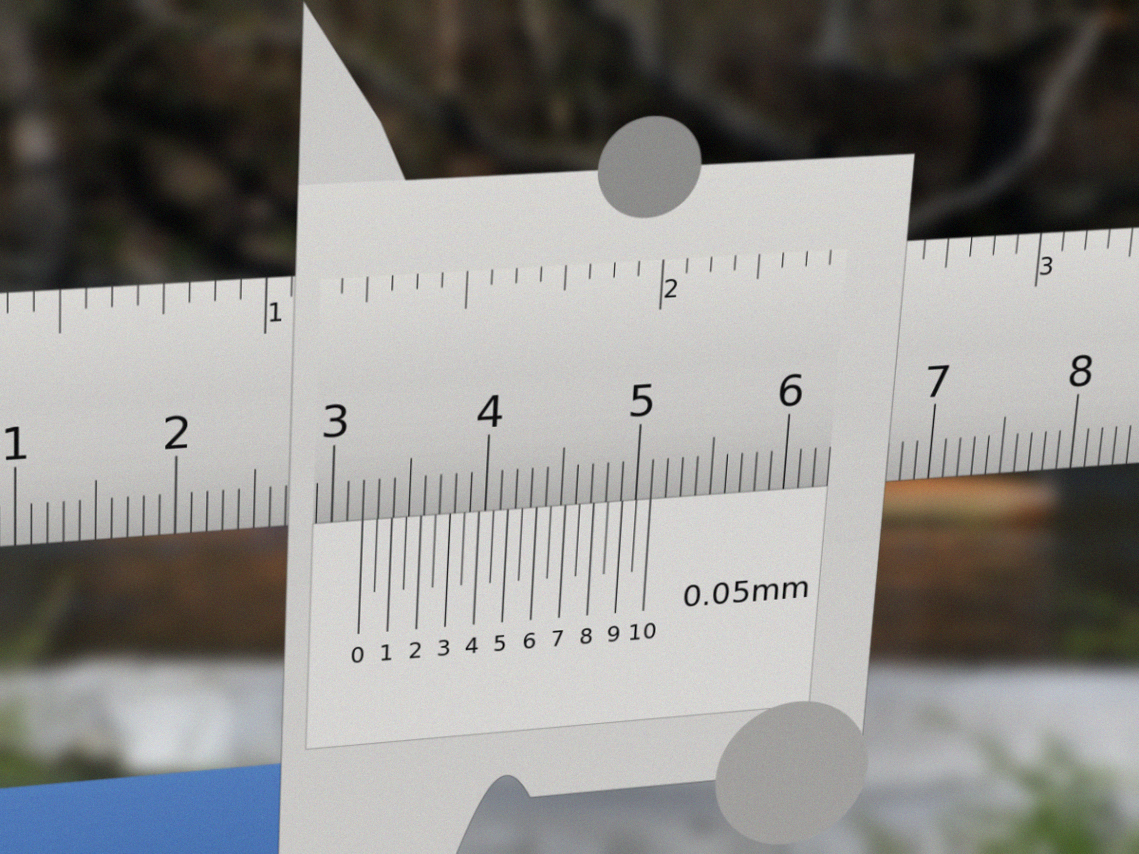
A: 32.0 mm
